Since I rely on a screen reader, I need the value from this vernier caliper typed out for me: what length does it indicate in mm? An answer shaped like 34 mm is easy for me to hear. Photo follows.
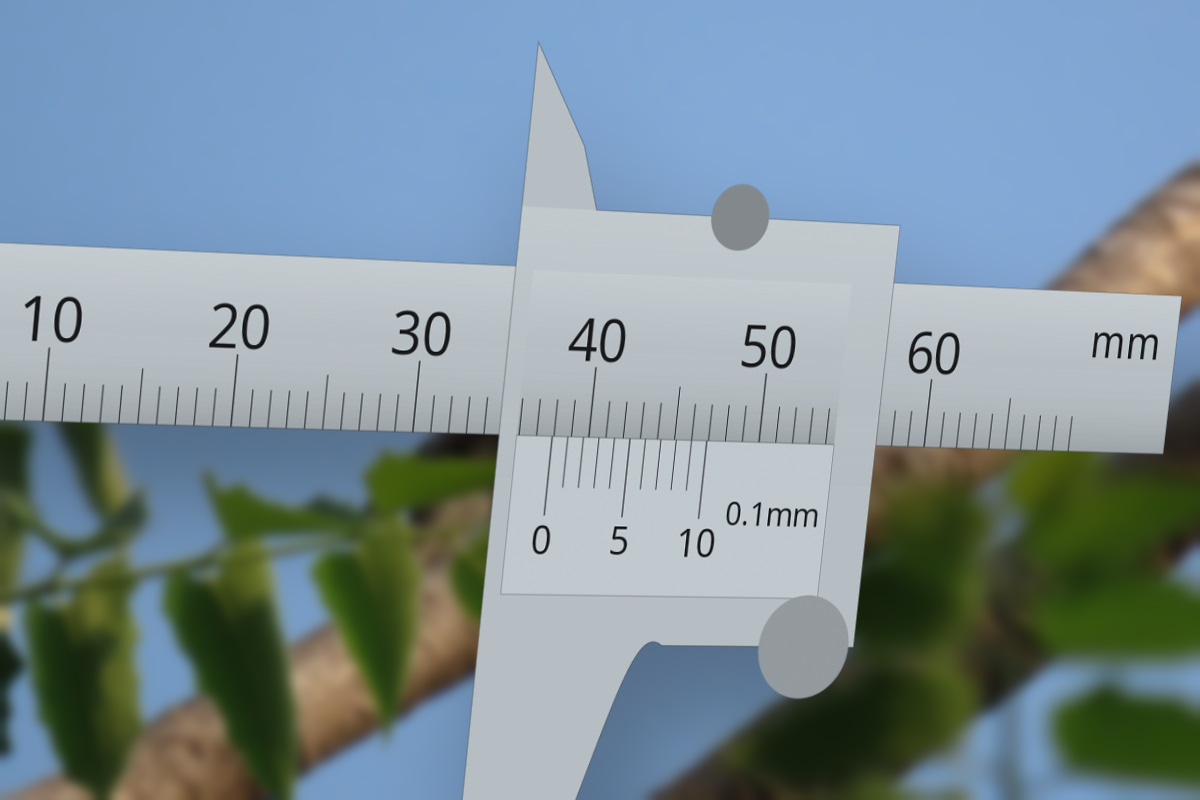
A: 37.9 mm
